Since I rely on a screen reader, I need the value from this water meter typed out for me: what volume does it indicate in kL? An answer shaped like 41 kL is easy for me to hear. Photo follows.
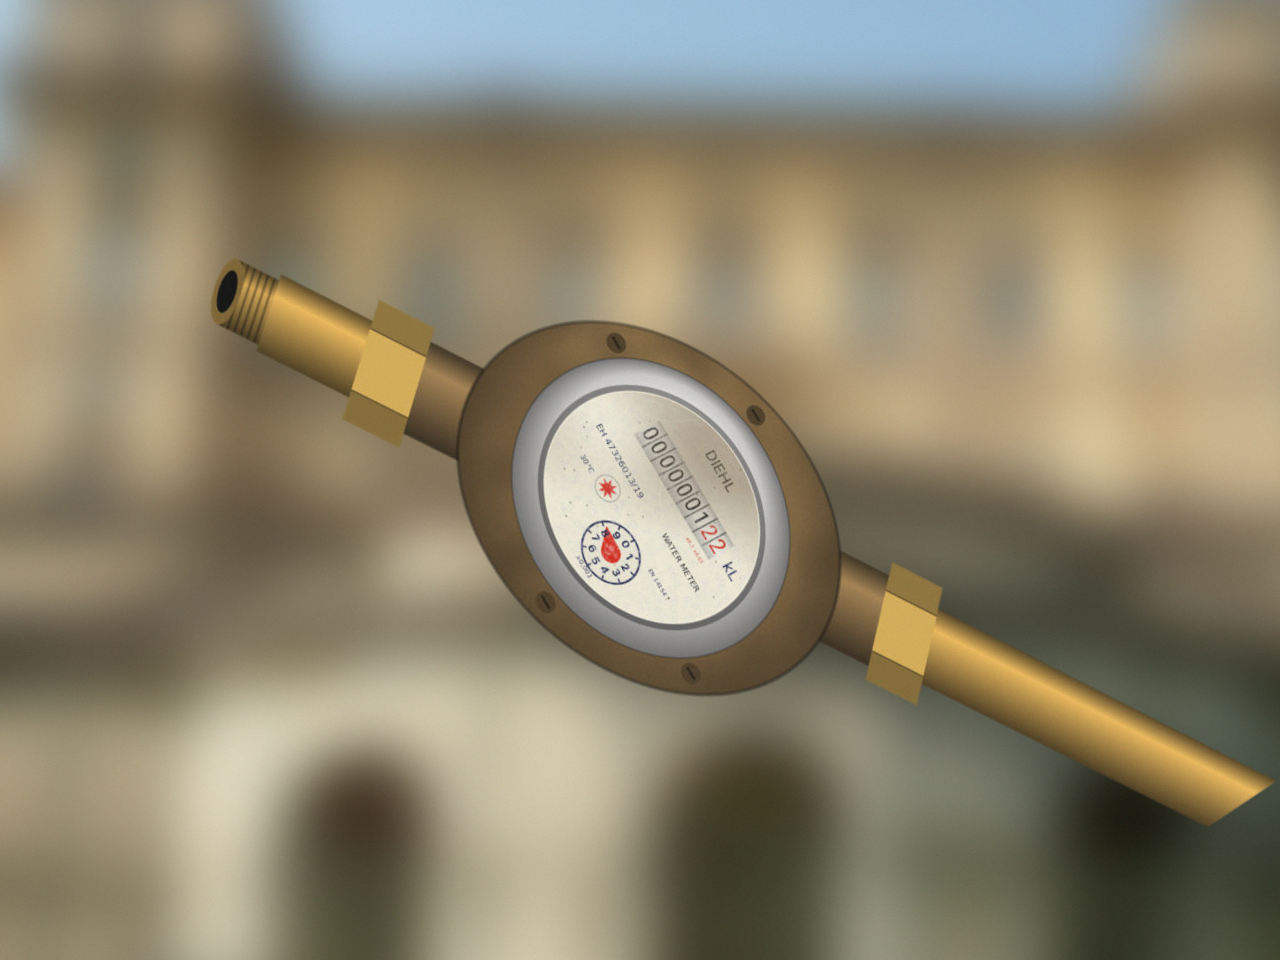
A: 1.228 kL
